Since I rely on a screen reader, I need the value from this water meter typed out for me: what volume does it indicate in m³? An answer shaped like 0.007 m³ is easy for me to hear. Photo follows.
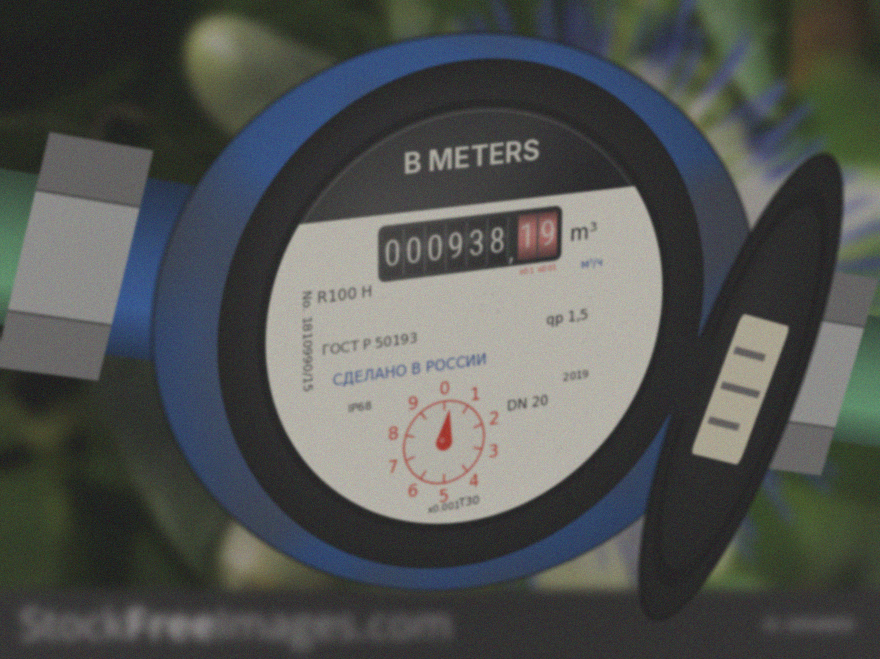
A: 938.190 m³
